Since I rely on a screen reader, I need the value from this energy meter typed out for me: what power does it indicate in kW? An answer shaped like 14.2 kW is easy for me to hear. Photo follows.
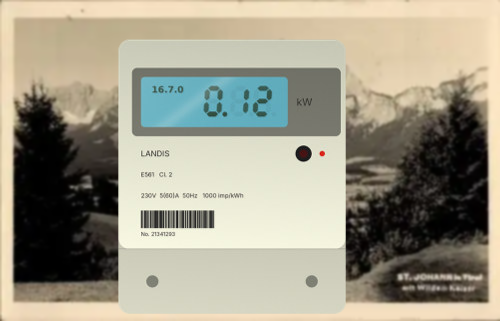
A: 0.12 kW
